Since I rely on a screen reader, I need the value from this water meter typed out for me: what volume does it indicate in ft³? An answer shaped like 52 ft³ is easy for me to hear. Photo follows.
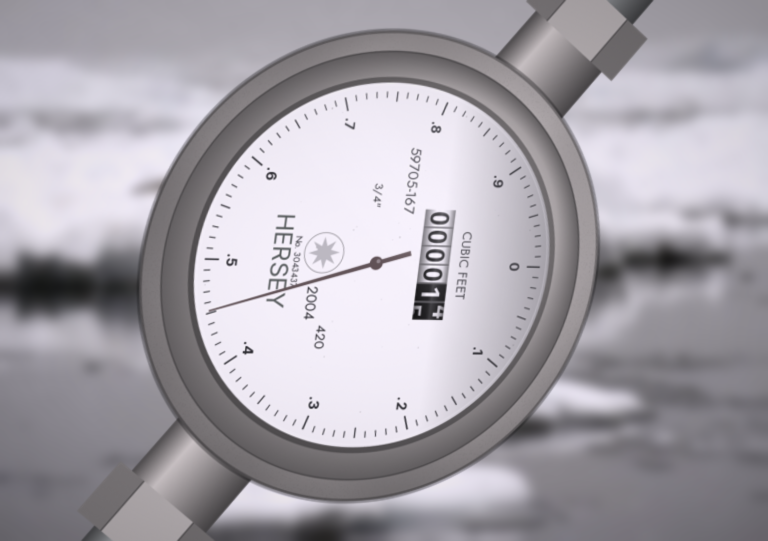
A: 14.45 ft³
